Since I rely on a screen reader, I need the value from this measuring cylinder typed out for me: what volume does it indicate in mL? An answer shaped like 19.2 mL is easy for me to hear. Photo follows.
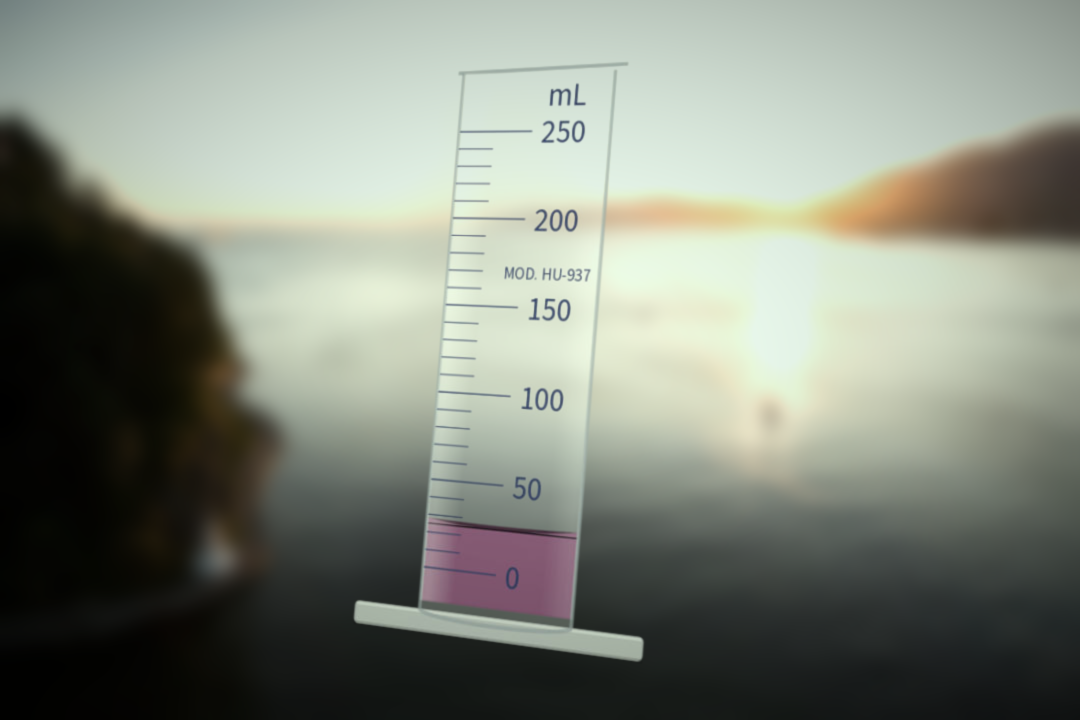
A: 25 mL
